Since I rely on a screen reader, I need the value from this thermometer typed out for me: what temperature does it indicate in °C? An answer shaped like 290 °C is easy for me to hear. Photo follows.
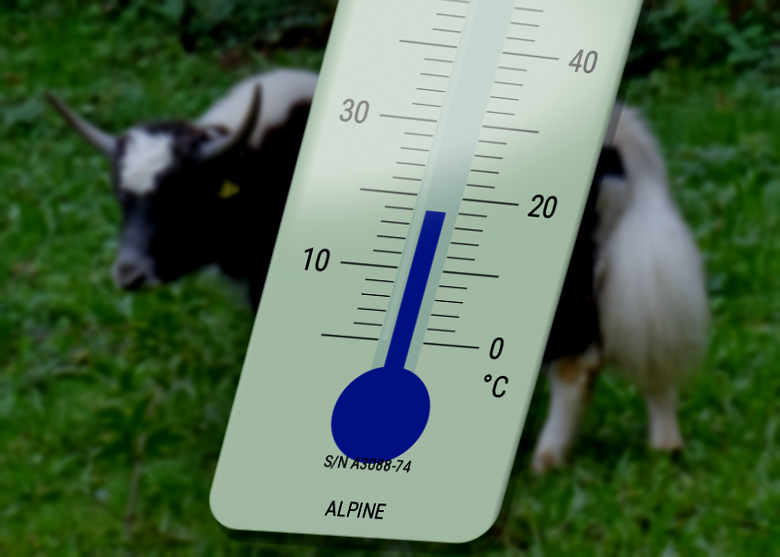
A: 18 °C
